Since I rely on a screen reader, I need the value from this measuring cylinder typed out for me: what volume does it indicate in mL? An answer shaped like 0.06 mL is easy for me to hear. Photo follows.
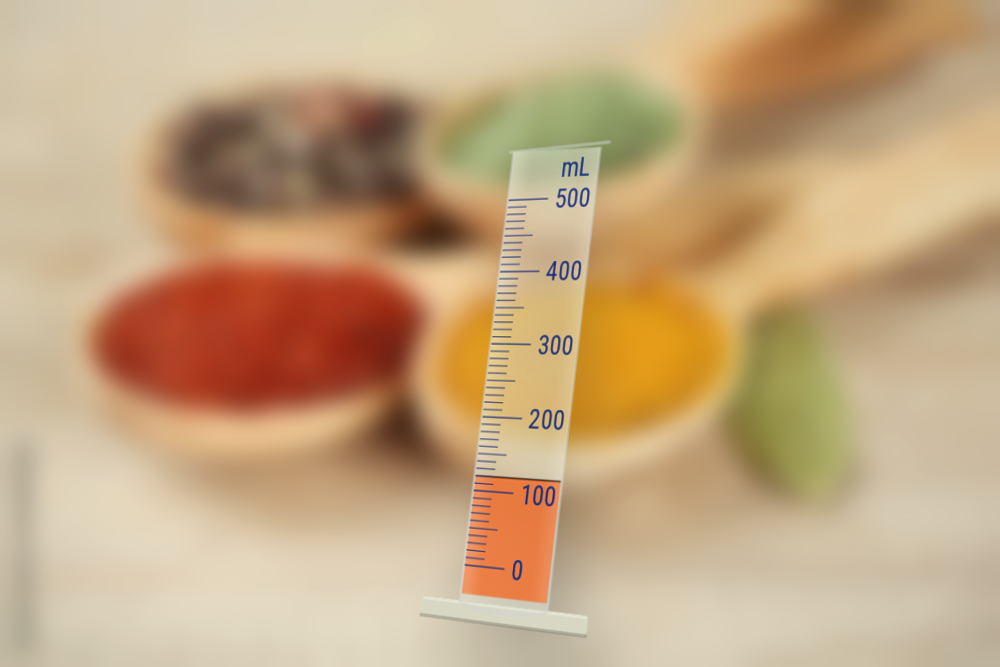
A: 120 mL
